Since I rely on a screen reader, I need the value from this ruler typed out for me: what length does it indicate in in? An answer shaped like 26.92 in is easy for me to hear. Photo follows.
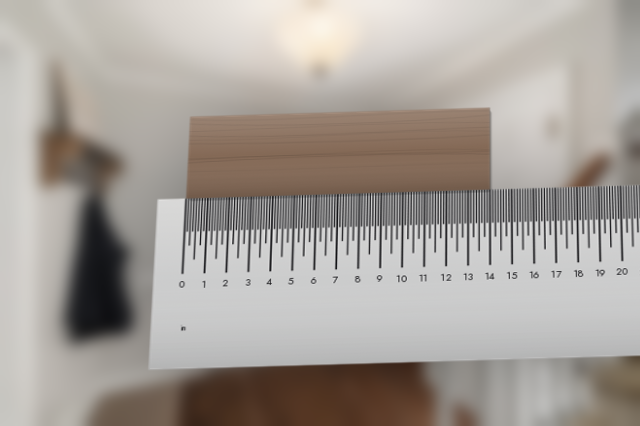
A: 14 in
